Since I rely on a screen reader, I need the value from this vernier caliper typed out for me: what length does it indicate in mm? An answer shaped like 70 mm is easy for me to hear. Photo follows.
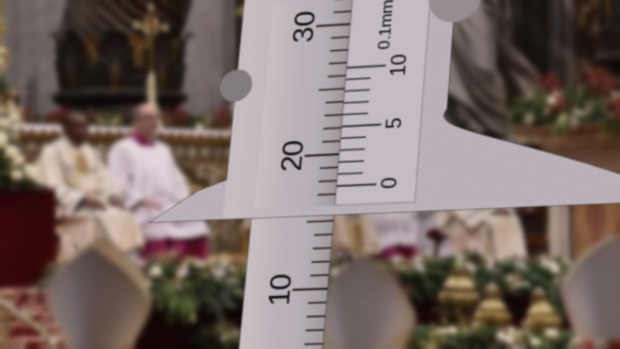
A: 17.6 mm
